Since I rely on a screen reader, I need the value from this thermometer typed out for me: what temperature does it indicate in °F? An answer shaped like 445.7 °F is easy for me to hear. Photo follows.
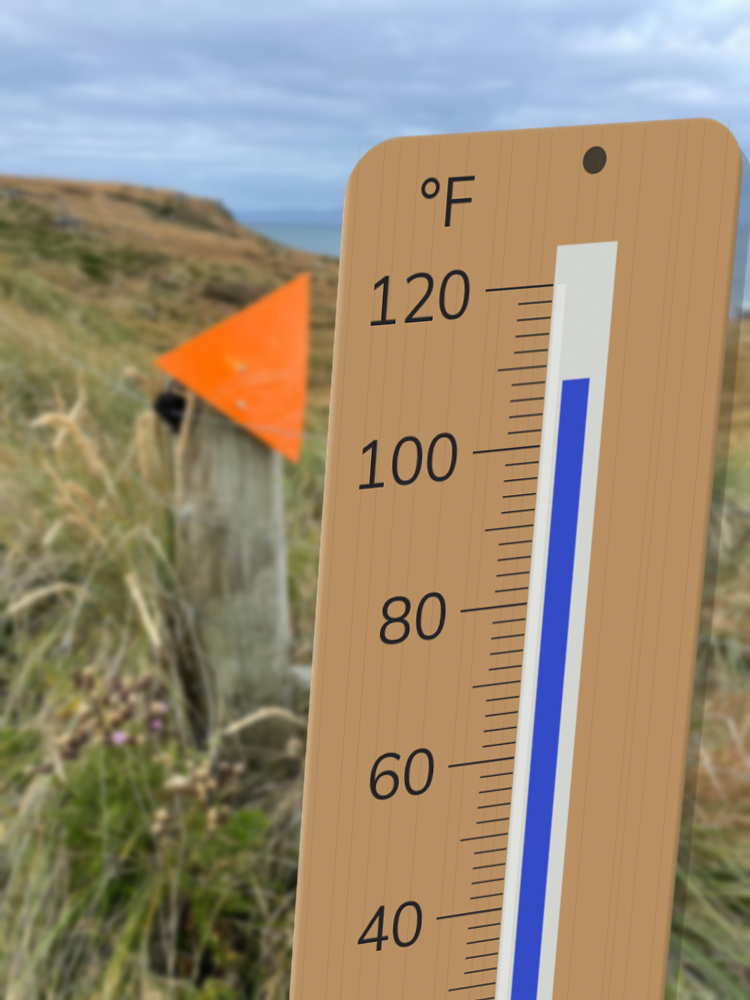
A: 108 °F
